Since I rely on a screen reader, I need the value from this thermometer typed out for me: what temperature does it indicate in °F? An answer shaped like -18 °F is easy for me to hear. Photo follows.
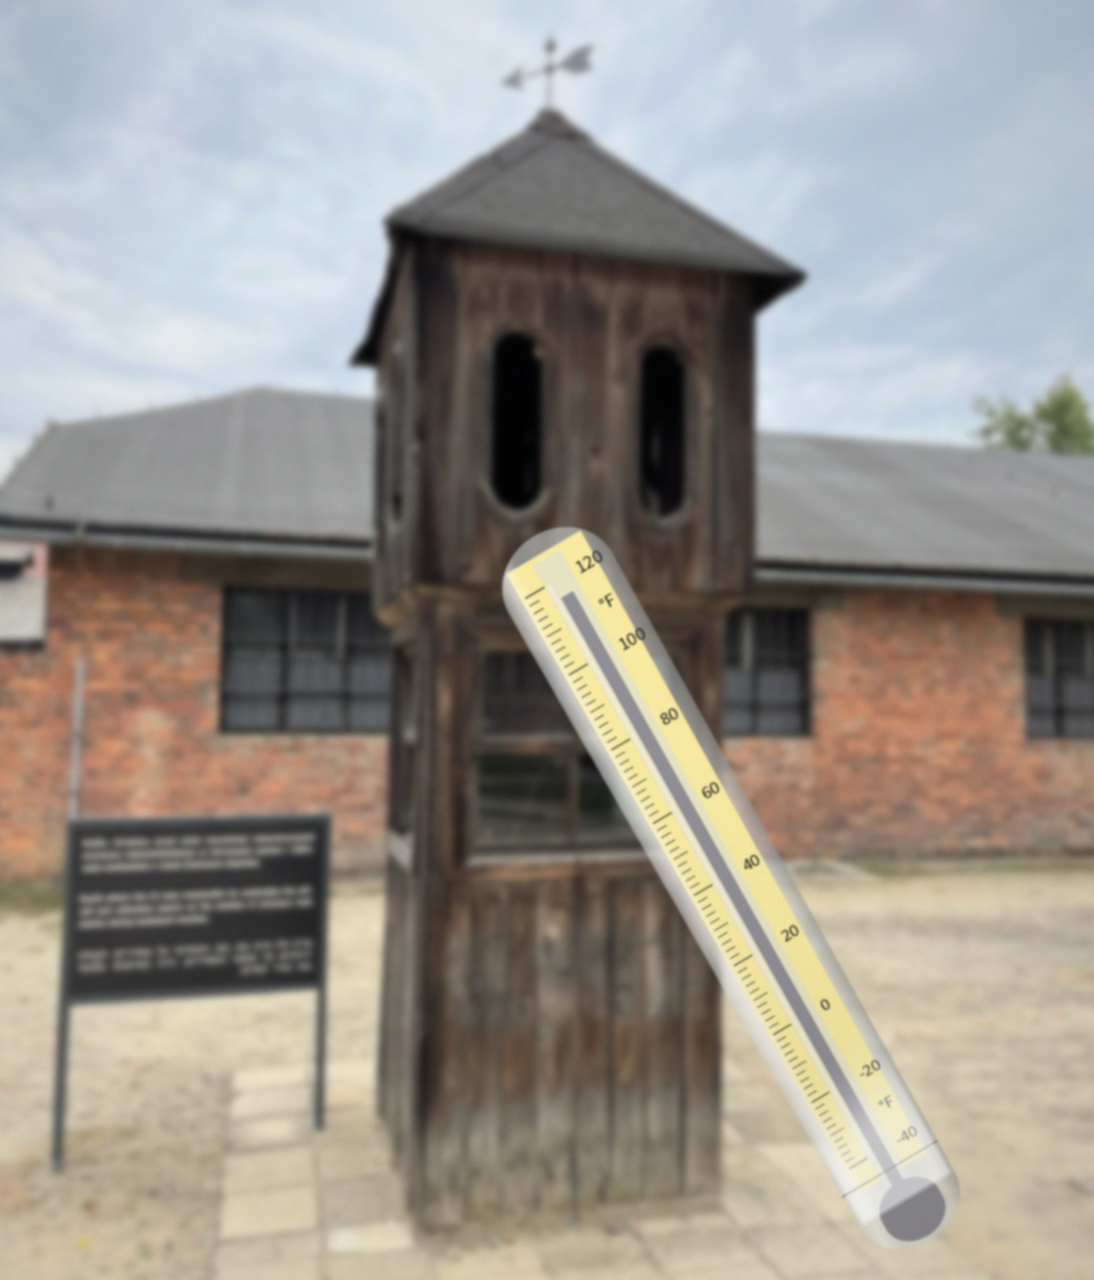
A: 116 °F
